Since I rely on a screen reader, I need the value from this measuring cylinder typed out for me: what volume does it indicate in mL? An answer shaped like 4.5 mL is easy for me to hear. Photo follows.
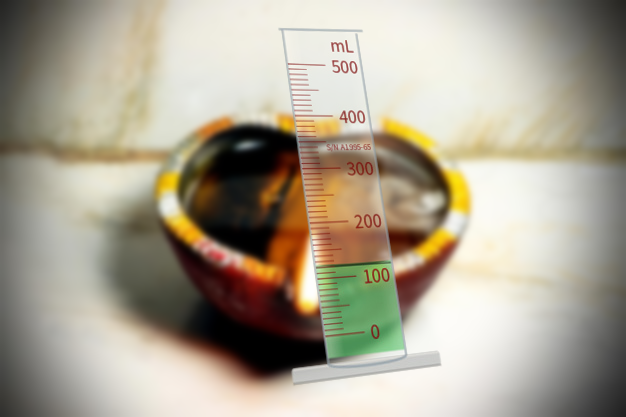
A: 120 mL
